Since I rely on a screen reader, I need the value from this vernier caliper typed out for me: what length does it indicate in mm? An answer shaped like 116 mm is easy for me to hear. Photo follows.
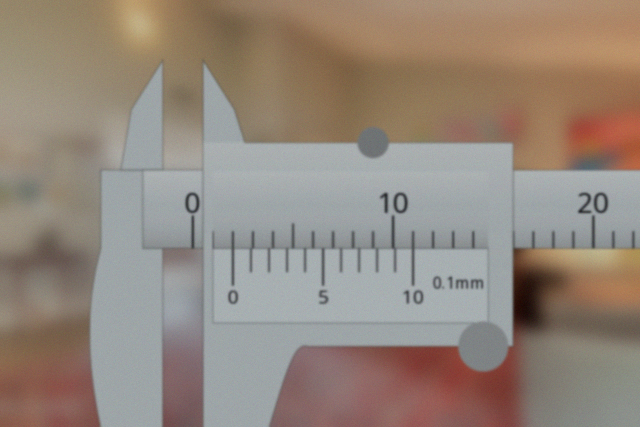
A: 2.0 mm
